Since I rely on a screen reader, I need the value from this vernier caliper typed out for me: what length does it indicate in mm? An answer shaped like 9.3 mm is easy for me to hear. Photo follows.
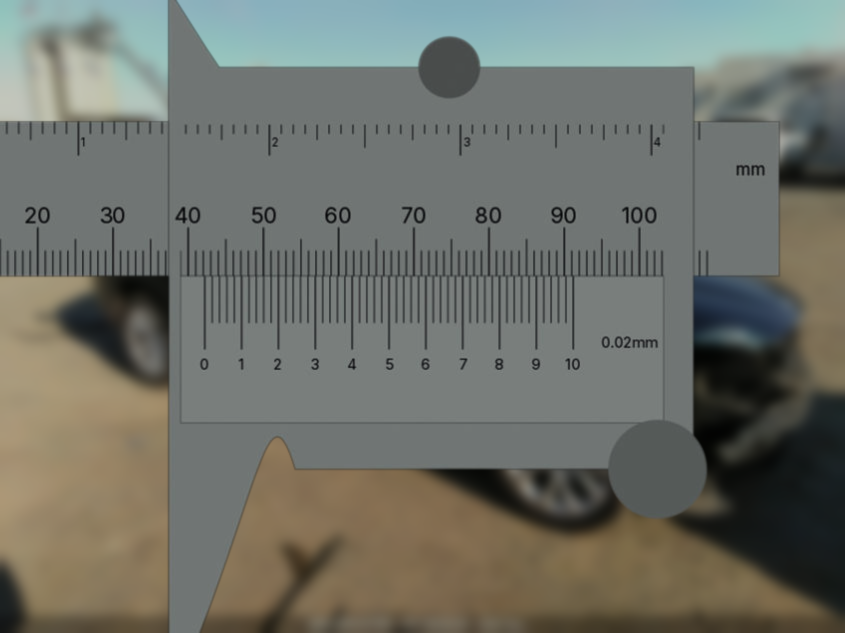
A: 42.2 mm
